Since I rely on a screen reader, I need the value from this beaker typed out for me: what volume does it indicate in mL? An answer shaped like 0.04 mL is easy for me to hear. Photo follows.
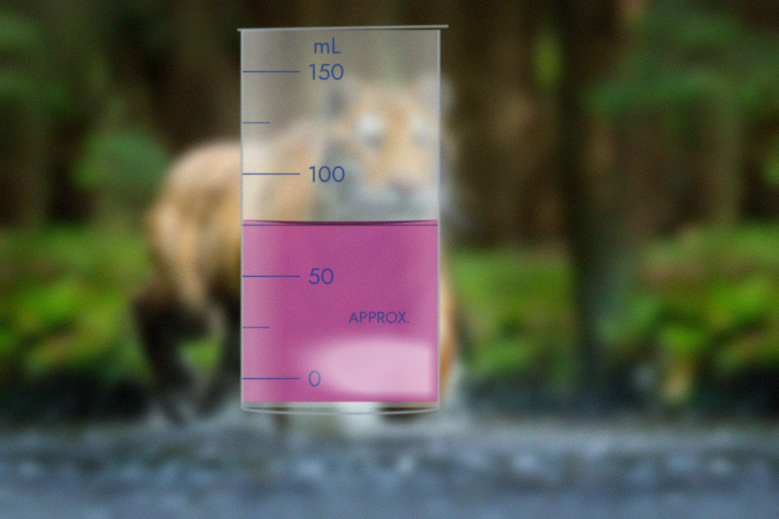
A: 75 mL
